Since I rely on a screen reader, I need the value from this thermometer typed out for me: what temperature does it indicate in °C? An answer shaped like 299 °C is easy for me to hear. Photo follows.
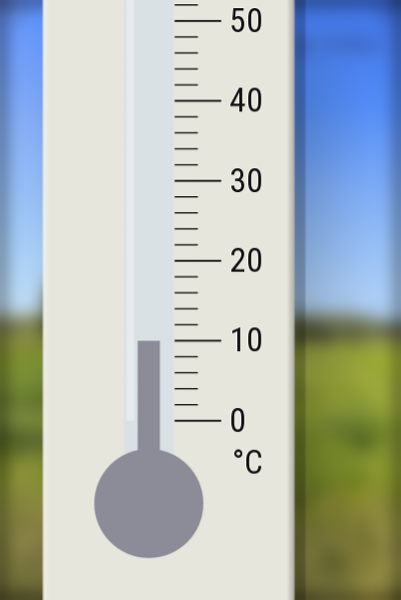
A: 10 °C
